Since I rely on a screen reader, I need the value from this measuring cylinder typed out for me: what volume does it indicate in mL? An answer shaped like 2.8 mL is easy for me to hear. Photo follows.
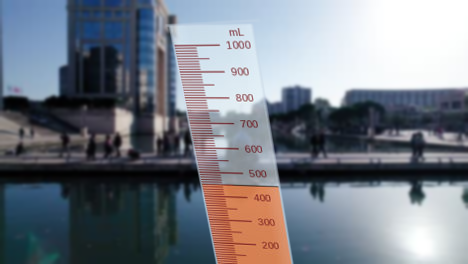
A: 450 mL
